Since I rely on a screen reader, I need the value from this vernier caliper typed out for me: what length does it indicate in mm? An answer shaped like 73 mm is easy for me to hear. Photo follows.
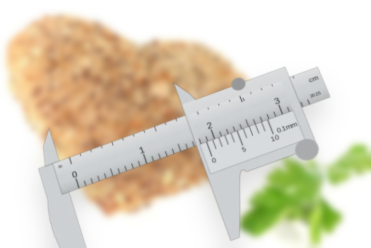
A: 18.8 mm
